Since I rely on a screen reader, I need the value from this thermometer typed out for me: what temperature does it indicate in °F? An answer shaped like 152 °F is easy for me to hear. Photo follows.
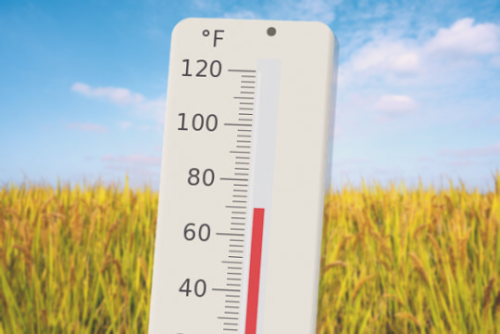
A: 70 °F
